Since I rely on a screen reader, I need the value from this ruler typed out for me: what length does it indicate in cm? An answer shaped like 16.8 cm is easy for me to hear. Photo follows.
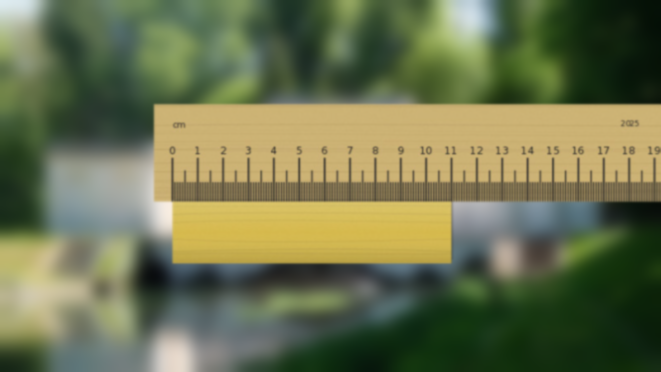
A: 11 cm
